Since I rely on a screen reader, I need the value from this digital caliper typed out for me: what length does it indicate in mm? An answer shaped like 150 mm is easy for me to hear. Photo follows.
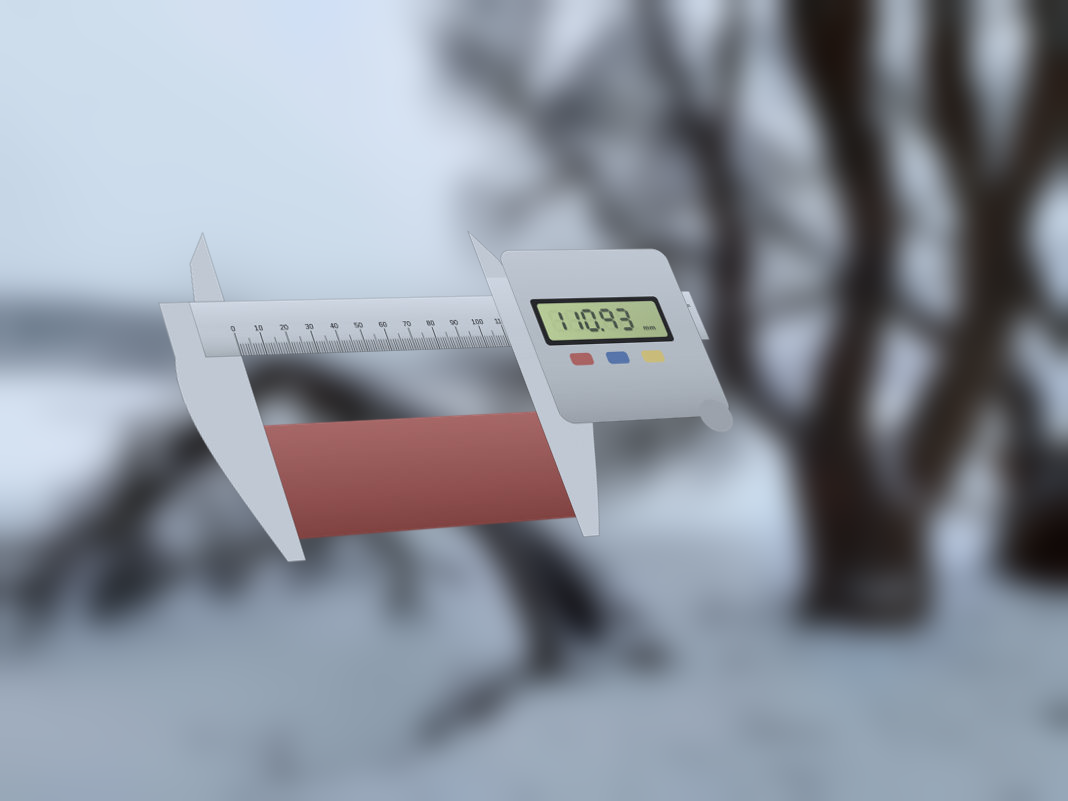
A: 110.93 mm
